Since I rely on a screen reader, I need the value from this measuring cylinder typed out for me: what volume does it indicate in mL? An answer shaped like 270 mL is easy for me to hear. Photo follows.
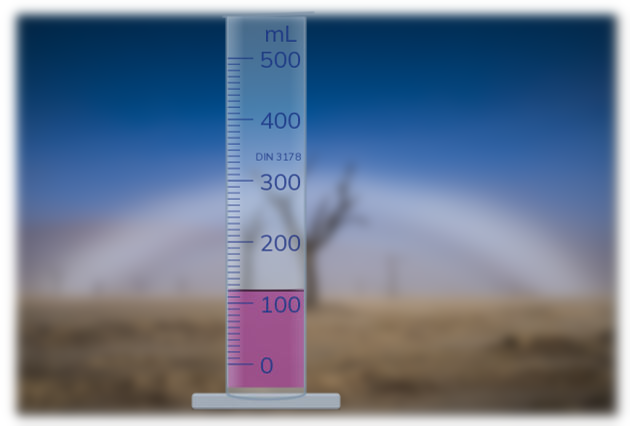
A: 120 mL
